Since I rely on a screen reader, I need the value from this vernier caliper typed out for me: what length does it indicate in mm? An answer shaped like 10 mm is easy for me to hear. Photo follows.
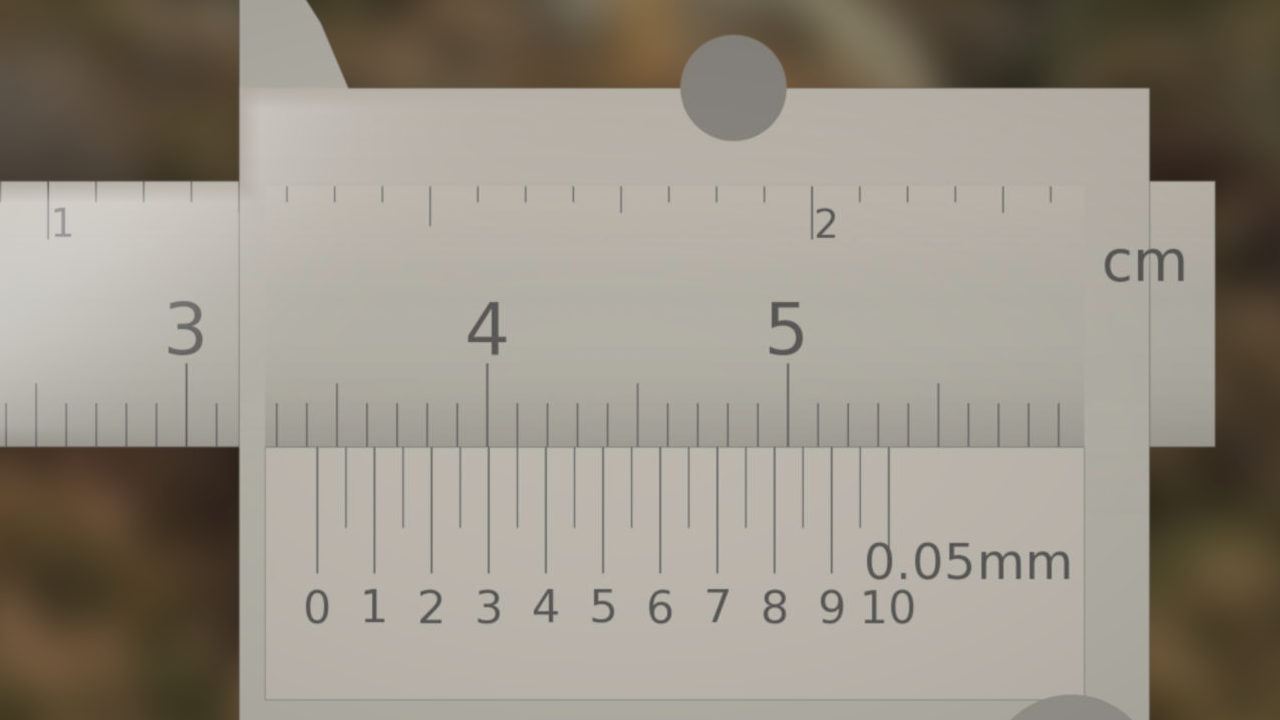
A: 34.35 mm
